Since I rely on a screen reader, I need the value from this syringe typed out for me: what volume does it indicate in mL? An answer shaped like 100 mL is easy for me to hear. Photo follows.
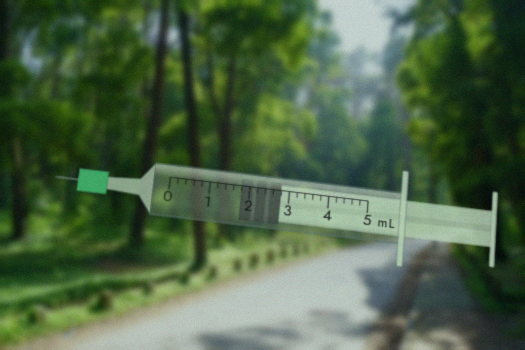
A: 1.8 mL
